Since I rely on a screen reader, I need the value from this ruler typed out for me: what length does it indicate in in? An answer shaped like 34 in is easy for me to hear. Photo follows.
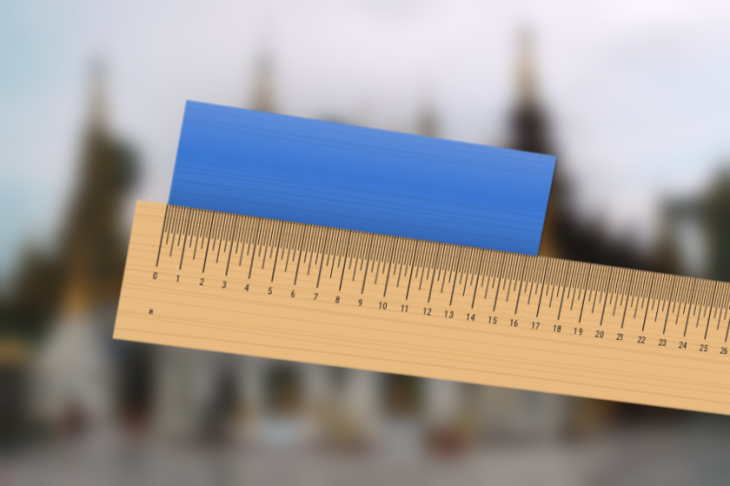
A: 16.5 in
